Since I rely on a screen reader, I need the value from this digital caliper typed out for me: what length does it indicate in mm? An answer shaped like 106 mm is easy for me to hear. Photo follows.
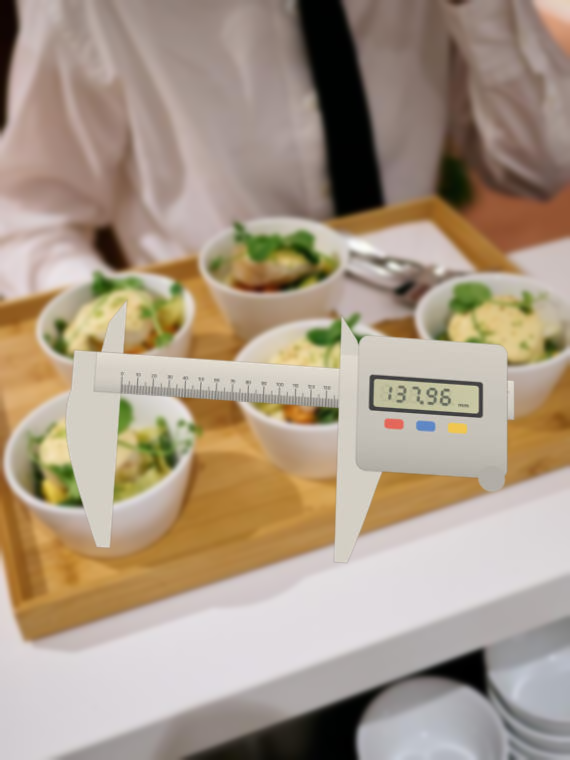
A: 137.96 mm
